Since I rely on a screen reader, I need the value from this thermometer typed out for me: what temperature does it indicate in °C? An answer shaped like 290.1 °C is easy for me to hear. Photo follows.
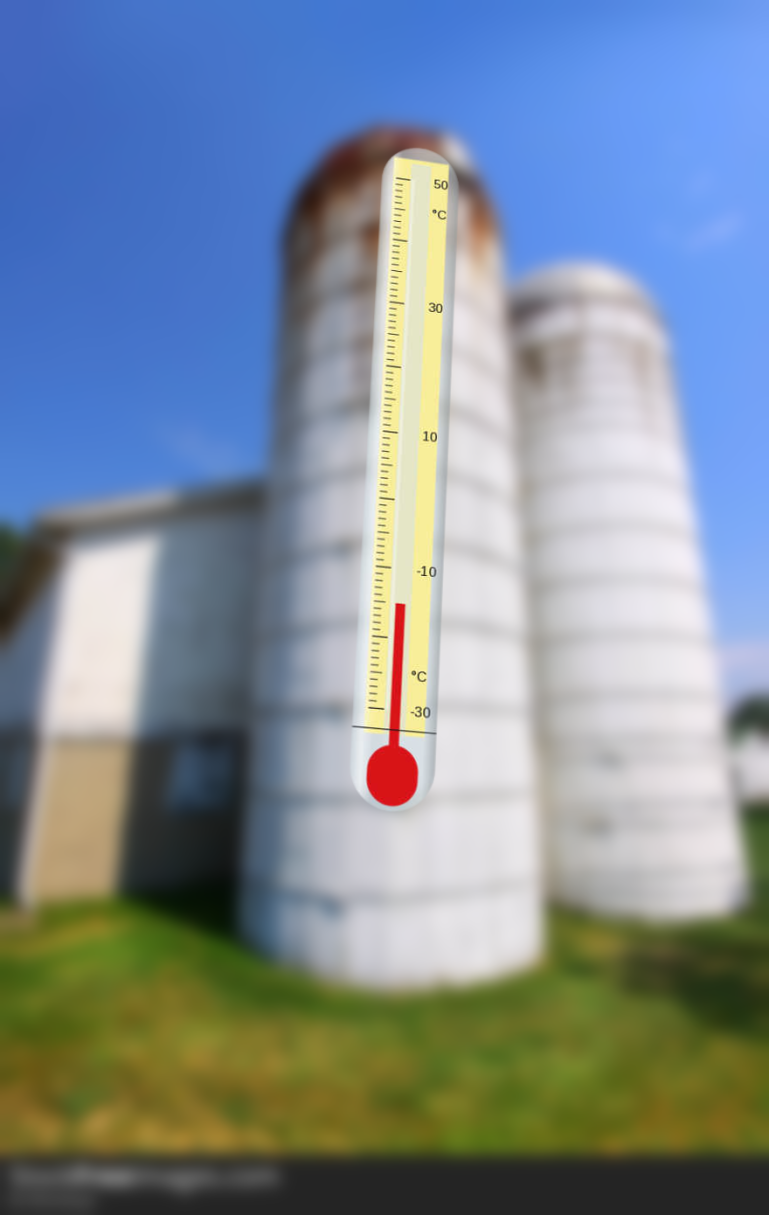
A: -15 °C
